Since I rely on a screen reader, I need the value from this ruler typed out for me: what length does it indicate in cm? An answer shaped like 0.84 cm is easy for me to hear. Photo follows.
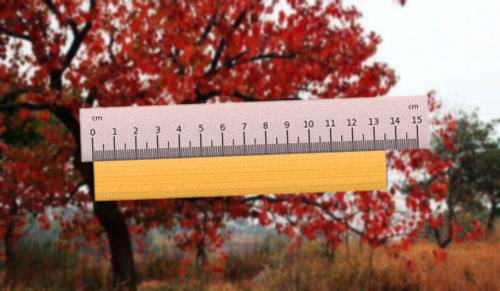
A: 13.5 cm
